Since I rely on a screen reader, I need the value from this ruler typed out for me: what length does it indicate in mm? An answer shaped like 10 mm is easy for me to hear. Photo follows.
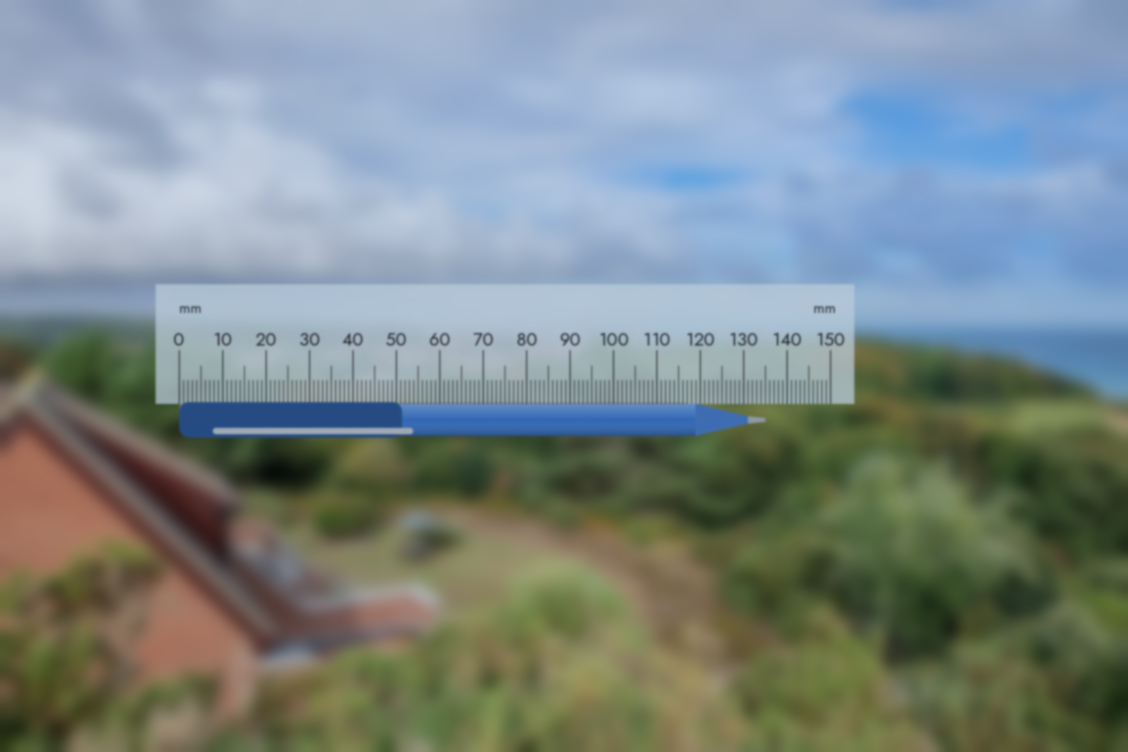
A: 135 mm
